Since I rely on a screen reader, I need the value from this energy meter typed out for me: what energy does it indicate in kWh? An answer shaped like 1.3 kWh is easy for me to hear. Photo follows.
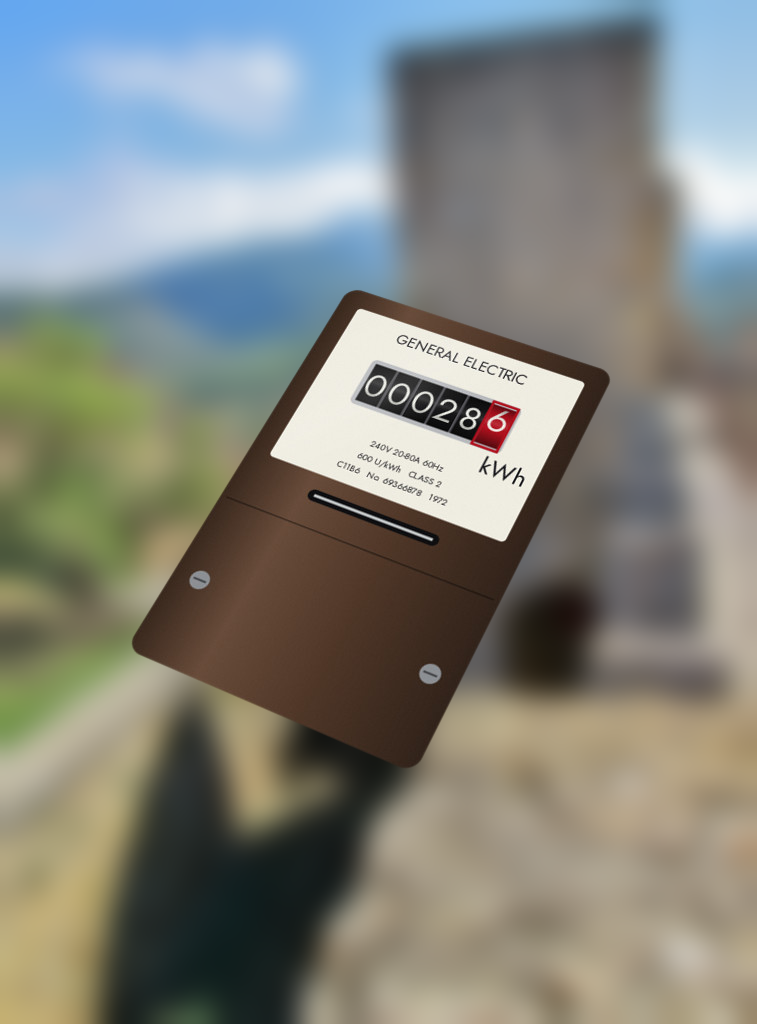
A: 28.6 kWh
